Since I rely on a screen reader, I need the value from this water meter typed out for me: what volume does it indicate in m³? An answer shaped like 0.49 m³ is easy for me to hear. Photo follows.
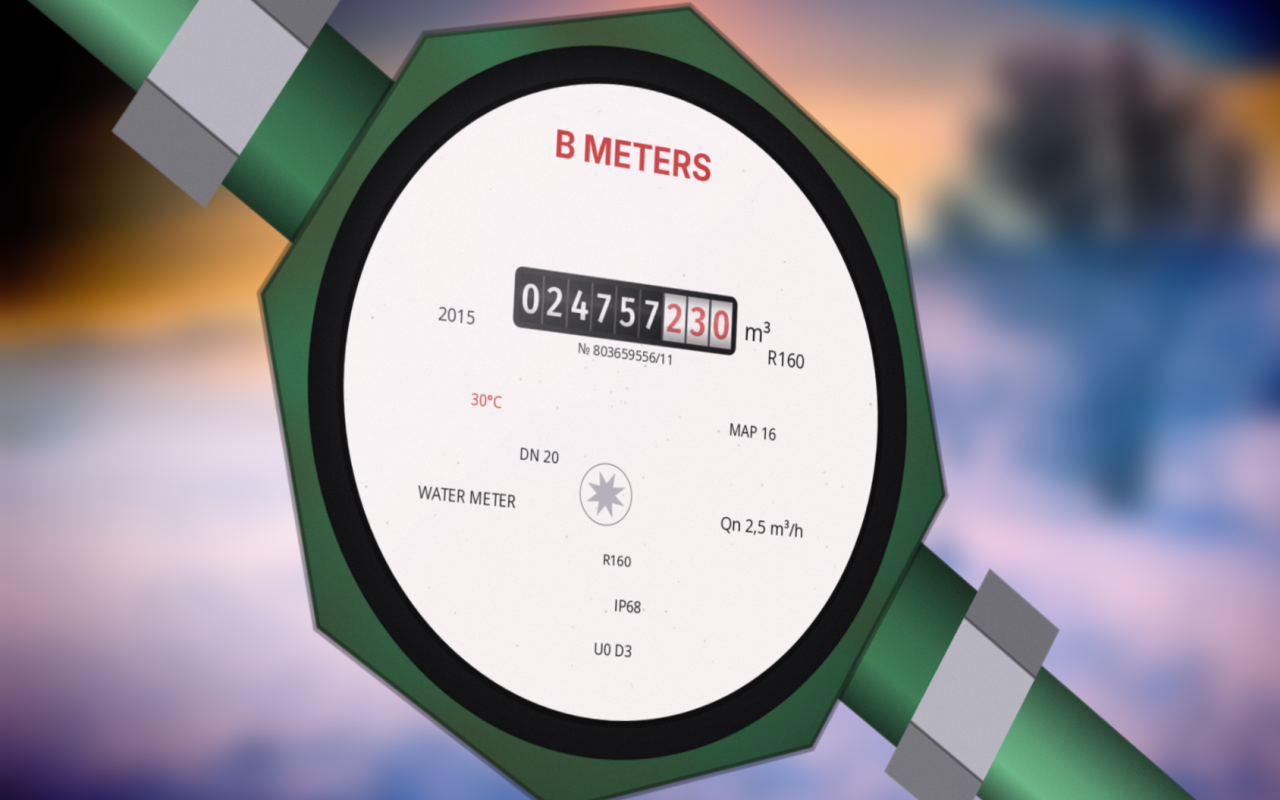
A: 24757.230 m³
